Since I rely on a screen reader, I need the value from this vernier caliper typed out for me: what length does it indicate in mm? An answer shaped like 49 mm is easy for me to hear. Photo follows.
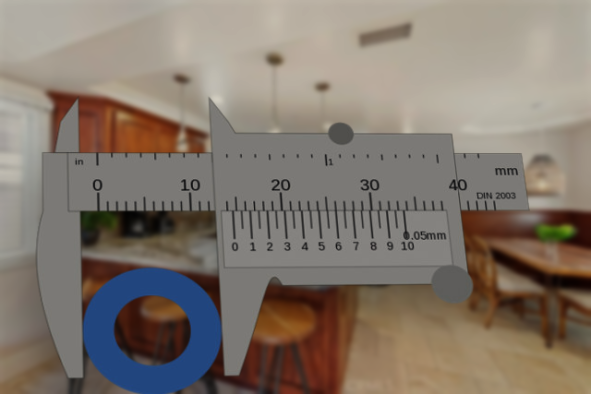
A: 14.6 mm
